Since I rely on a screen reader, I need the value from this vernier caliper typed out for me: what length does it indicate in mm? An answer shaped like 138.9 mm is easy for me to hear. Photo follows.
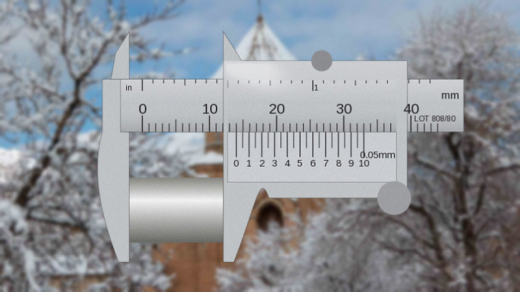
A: 14.0 mm
